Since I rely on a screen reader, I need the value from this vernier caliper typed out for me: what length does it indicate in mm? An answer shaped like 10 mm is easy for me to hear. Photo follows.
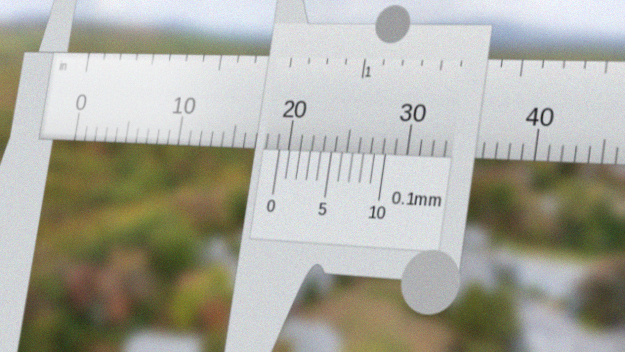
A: 19.2 mm
